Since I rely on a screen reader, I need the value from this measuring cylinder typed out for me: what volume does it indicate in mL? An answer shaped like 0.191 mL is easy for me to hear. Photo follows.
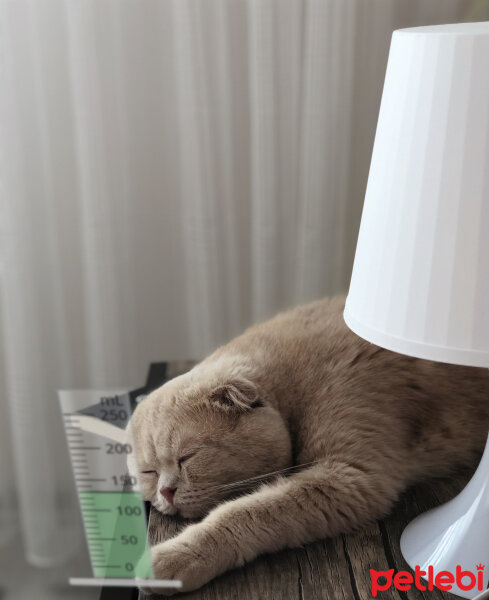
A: 130 mL
